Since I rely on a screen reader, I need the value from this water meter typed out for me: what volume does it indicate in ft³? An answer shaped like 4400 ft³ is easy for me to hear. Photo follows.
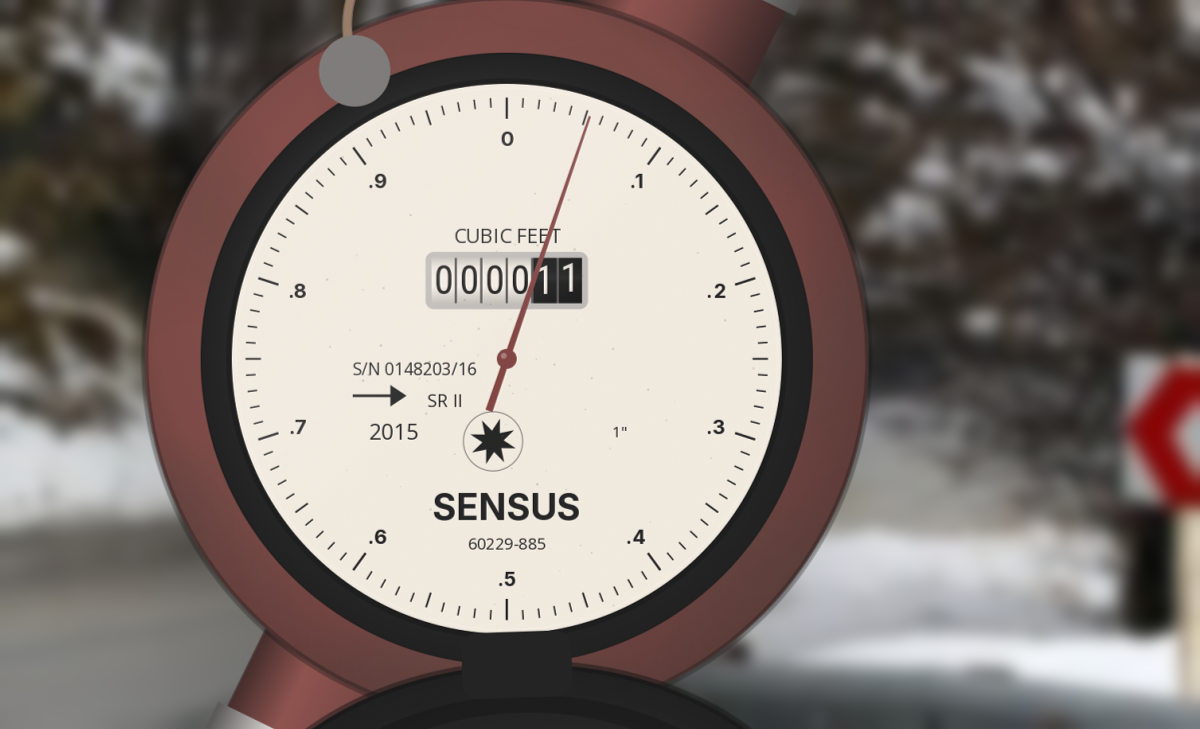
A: 11.05 ft³
